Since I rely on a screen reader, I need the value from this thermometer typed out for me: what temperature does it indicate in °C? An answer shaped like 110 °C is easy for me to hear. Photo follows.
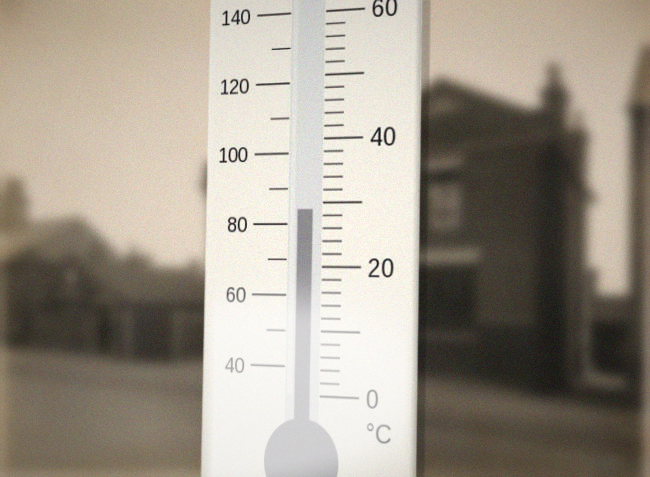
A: 29 °C
